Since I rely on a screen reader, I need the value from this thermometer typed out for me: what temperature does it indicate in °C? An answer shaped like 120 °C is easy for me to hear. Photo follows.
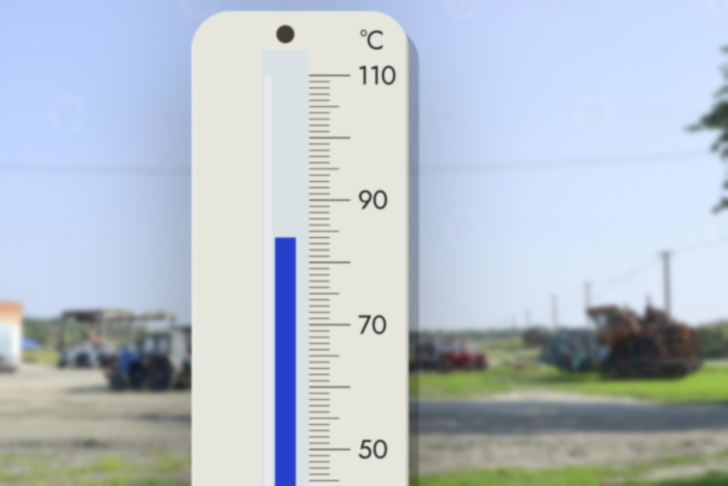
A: 84 °C
